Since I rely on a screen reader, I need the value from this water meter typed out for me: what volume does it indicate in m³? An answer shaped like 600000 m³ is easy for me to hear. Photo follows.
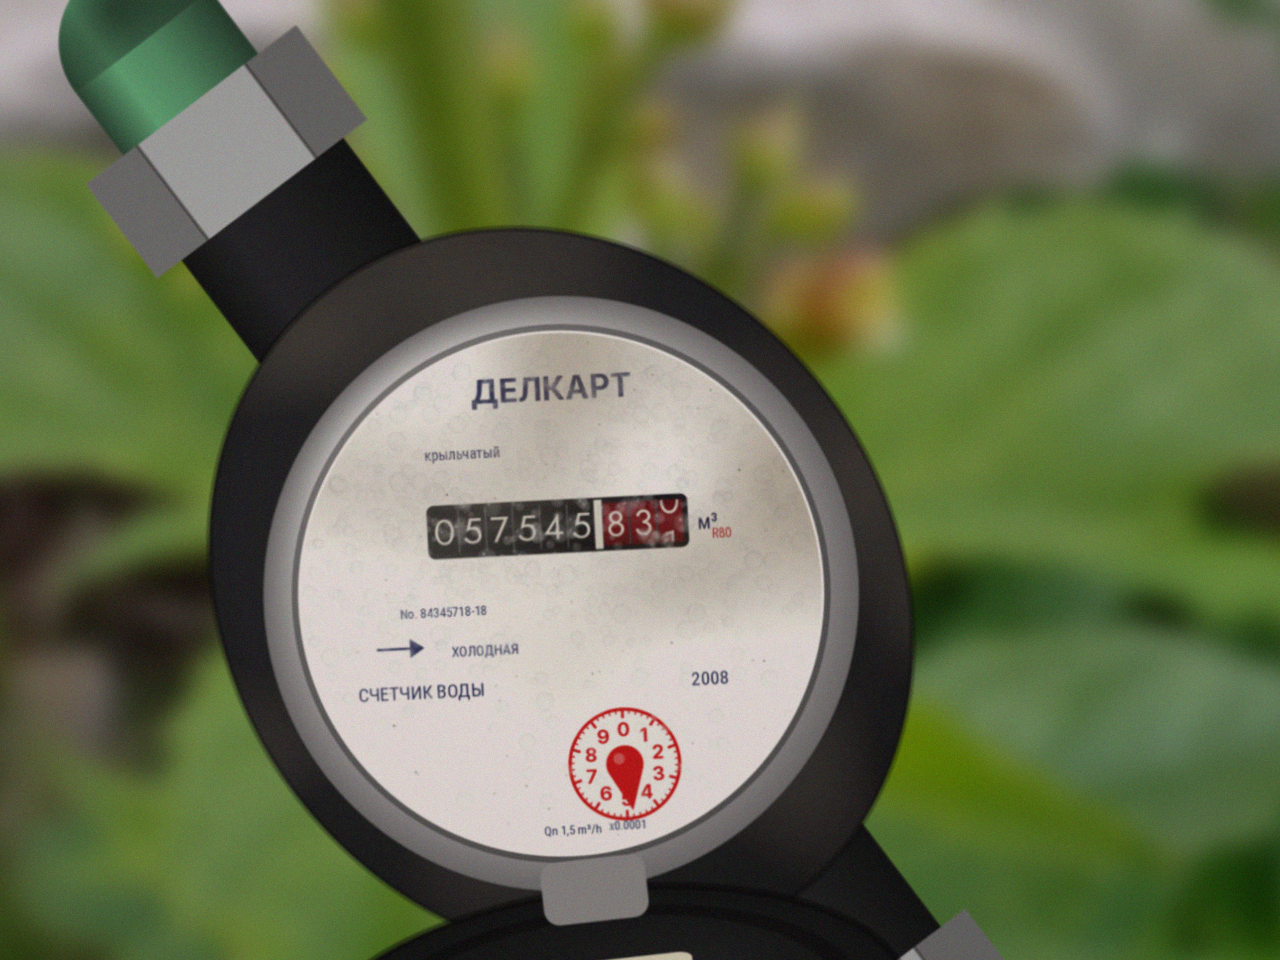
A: 57545.8304 m³
